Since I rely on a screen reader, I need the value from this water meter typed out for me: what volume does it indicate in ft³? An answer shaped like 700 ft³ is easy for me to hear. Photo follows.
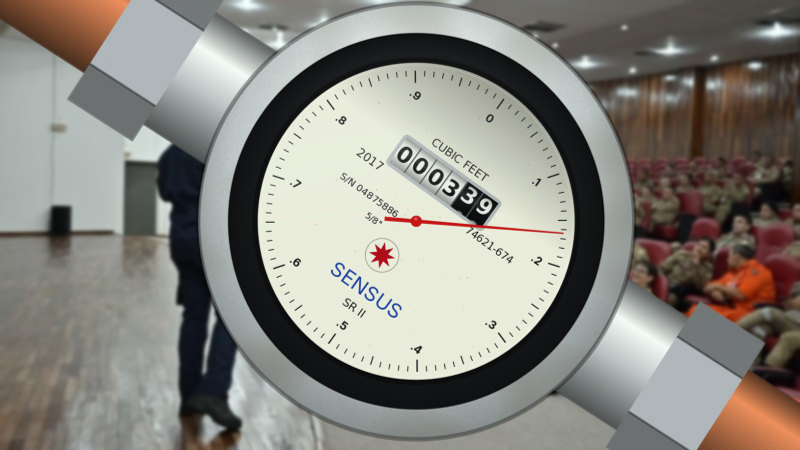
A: 339.16 ft³
